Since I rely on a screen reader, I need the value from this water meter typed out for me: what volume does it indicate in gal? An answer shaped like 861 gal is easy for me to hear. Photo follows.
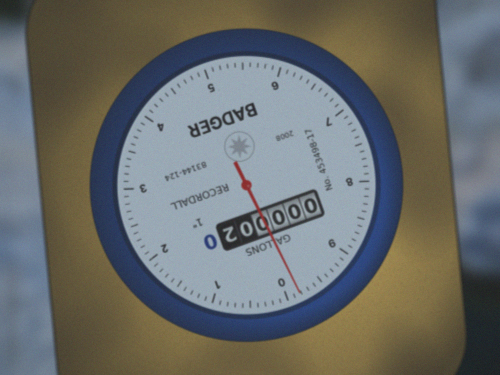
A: 19.8 gal
